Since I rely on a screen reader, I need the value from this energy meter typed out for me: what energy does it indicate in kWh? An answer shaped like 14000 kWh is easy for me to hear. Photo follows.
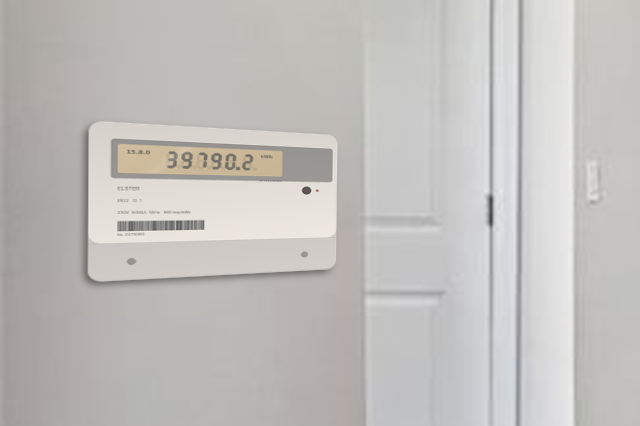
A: 39790.2 kWh
